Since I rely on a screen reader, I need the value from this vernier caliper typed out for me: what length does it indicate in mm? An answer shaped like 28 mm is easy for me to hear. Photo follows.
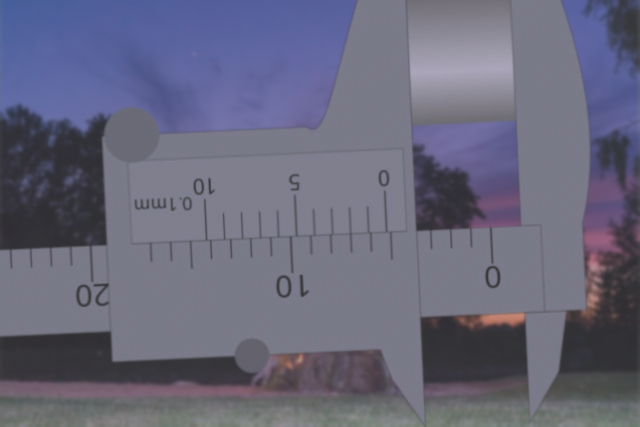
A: 5.2 mm
